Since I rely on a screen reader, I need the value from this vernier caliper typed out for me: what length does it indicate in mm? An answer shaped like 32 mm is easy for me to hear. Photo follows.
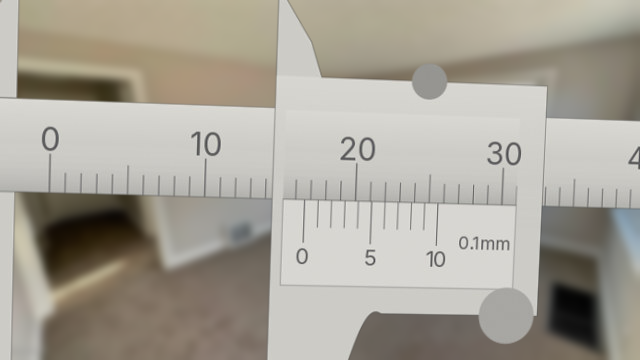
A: 16.6 mm
